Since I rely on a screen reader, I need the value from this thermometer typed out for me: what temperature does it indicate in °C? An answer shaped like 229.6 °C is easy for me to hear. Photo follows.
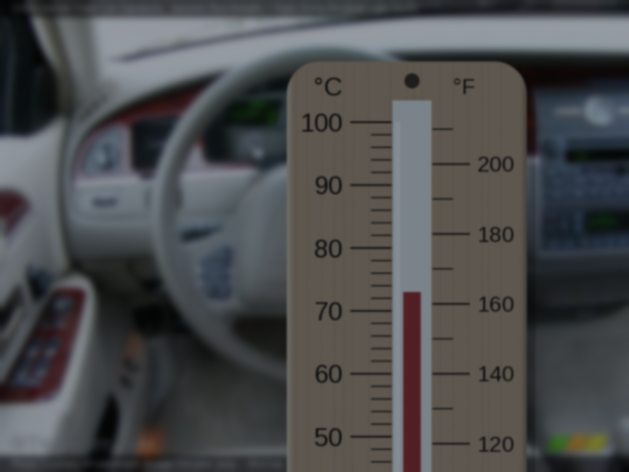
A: 73 °C
